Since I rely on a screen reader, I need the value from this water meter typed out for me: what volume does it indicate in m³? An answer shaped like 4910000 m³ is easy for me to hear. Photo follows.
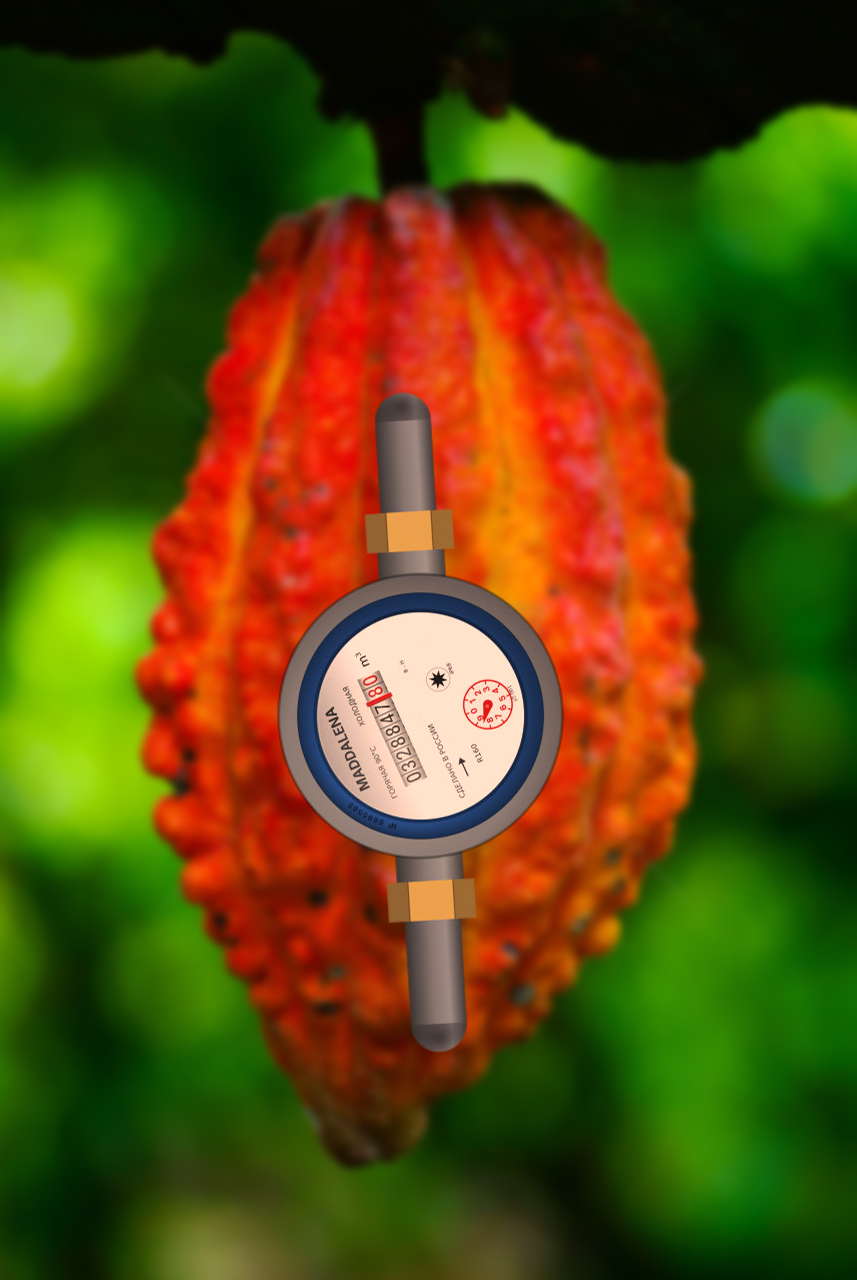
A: 328847.808 m³
